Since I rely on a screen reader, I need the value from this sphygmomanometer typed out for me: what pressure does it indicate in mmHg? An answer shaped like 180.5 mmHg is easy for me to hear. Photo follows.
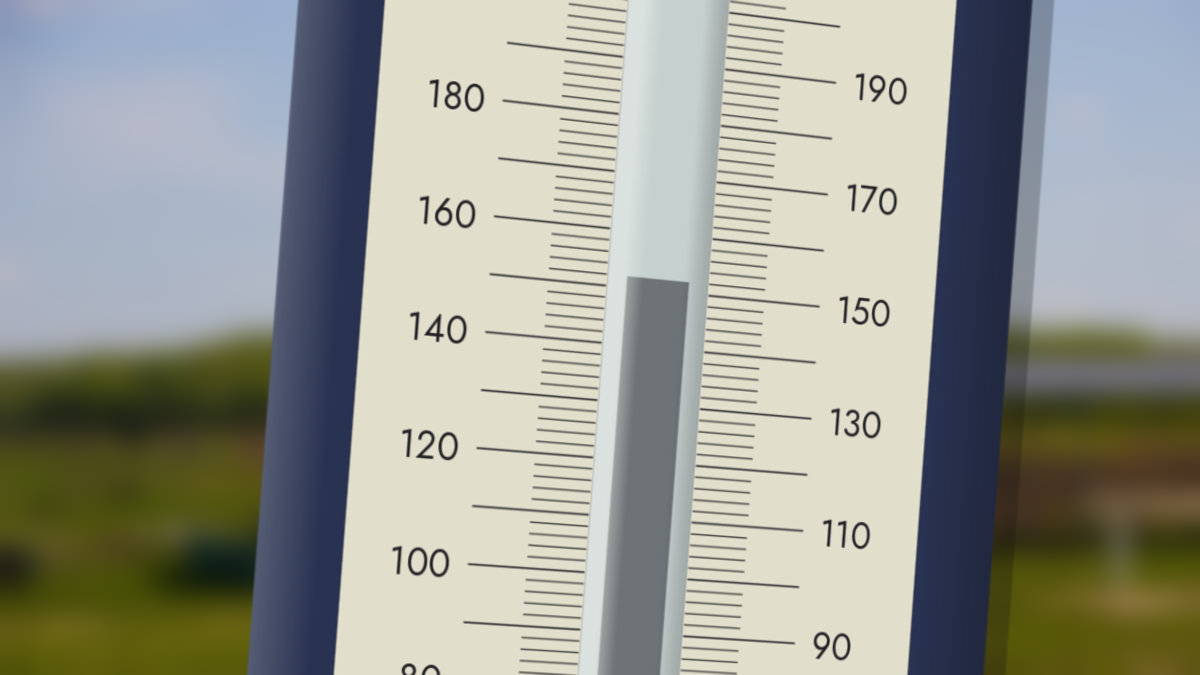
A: 152 mmHg
